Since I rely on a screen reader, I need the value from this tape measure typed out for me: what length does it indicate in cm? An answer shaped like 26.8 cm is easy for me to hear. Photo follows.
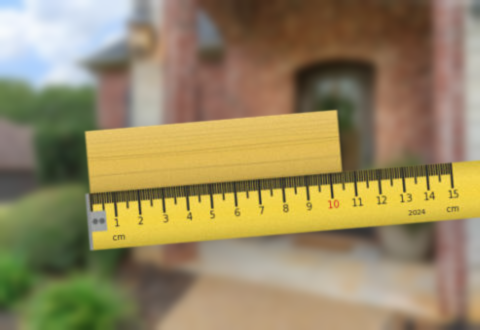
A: 10.5 cm
